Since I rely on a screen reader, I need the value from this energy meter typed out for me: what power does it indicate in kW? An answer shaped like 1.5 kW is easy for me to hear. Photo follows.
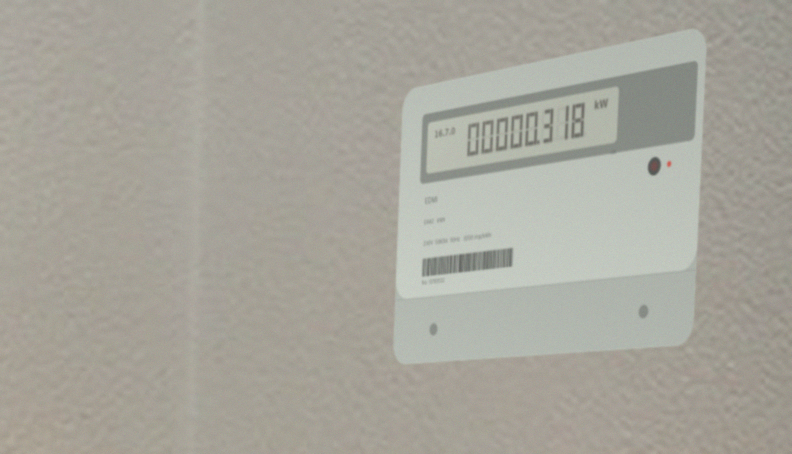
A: 0.318 kW
